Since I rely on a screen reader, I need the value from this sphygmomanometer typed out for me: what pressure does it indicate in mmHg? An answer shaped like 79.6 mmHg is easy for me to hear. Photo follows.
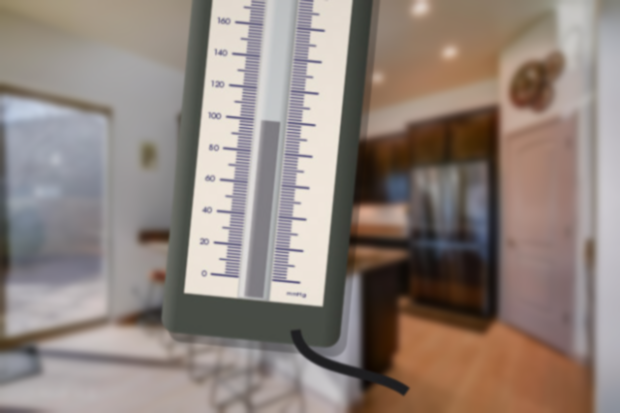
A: 100 mmHg
